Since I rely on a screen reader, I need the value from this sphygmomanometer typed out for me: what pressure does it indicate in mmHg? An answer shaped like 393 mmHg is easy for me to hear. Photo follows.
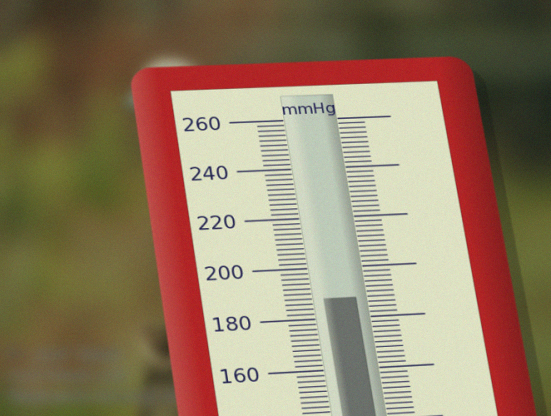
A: 188 mmHg
